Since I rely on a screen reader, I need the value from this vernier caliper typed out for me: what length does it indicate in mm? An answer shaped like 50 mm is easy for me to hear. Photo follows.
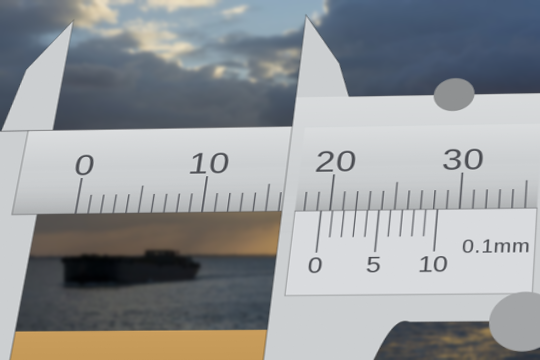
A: 19.3 mm
